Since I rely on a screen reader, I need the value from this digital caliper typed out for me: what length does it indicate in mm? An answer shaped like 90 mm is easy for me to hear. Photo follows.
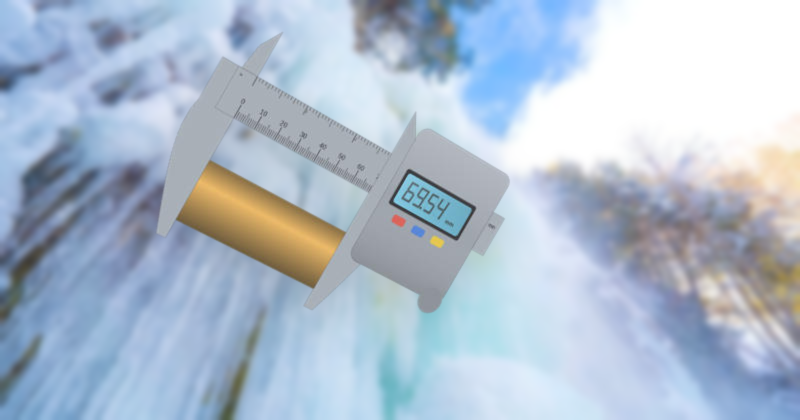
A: 69.54 mm
